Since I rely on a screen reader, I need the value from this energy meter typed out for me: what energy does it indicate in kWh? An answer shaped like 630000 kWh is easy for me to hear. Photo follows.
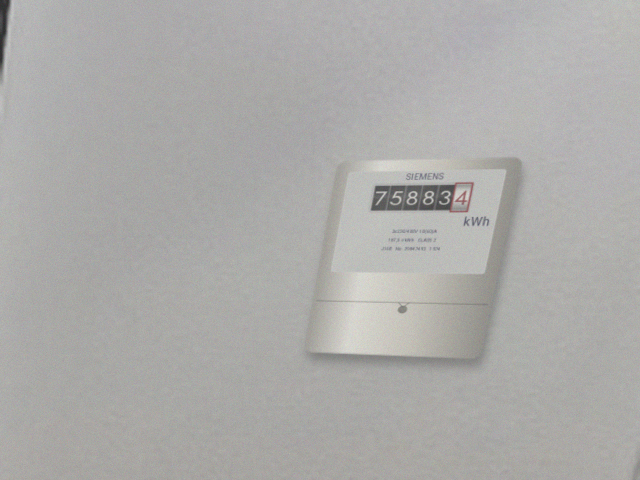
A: 75883.4 kWh
